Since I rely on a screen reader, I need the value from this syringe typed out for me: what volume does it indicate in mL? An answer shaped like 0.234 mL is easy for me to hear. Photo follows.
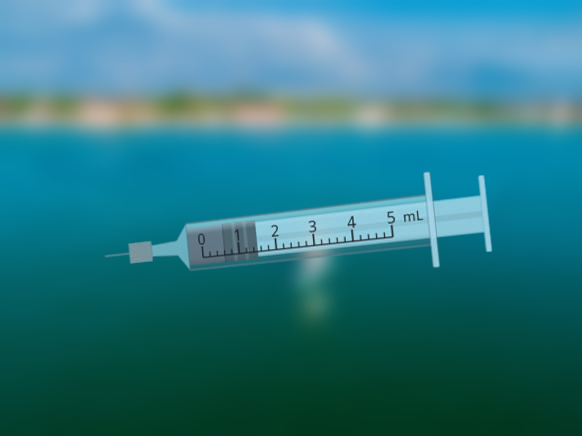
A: 0.6 mL
